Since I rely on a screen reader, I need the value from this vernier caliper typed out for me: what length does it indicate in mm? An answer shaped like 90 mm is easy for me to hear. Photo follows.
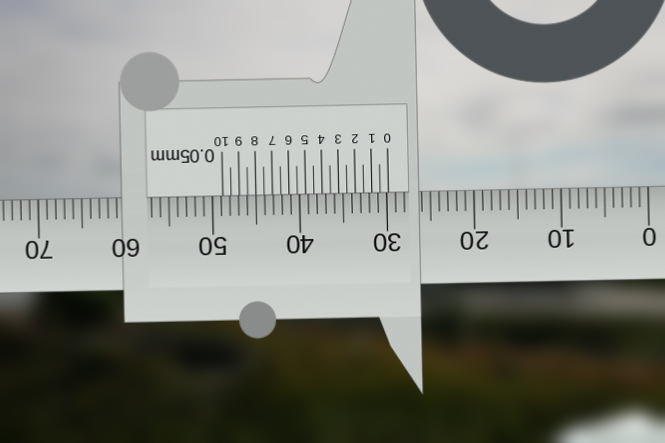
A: 29.8 mm
